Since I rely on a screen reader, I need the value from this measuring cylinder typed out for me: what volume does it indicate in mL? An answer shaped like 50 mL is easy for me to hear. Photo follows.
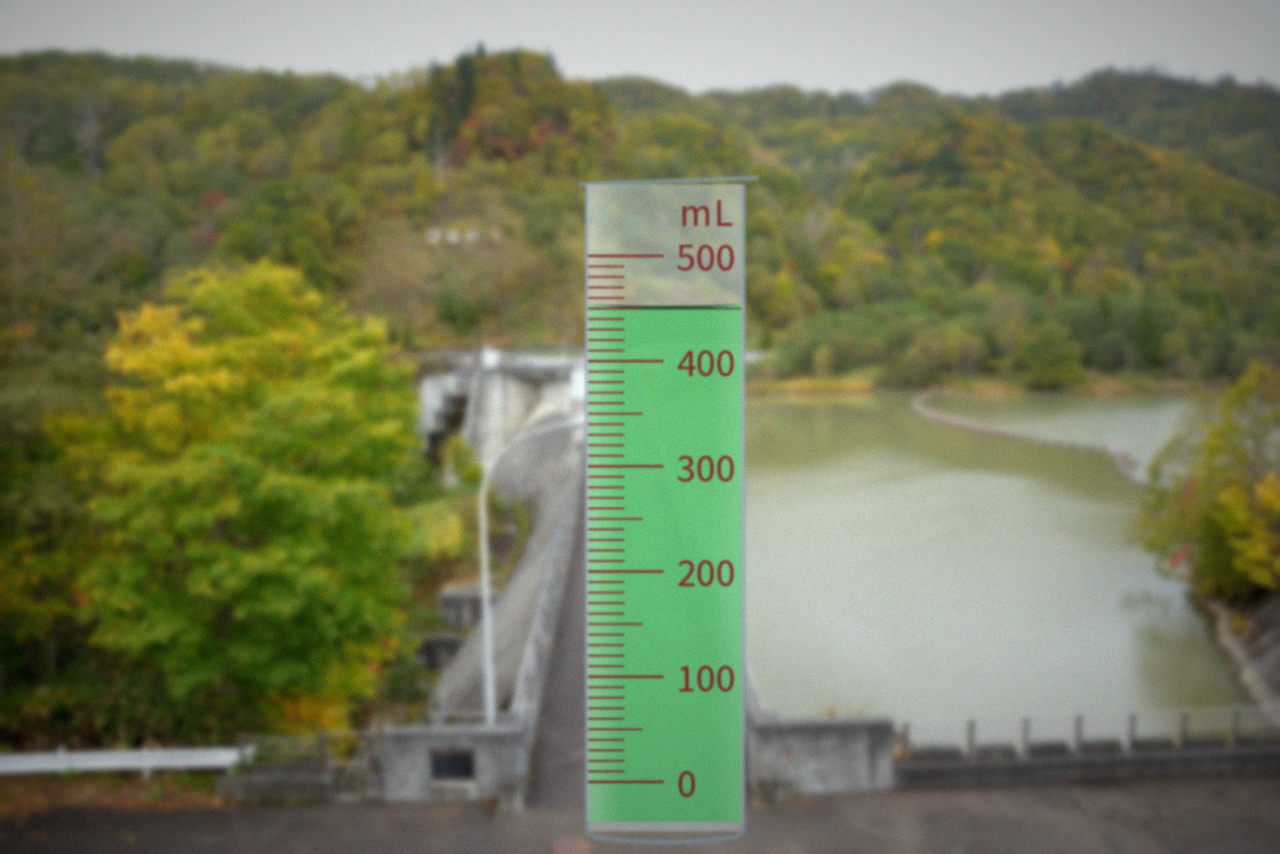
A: 450 mL
